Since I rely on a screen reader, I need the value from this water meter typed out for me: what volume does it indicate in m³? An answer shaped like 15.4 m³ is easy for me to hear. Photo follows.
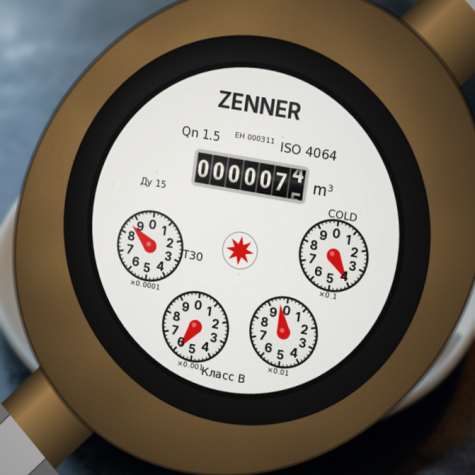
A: 74.3958 m³
